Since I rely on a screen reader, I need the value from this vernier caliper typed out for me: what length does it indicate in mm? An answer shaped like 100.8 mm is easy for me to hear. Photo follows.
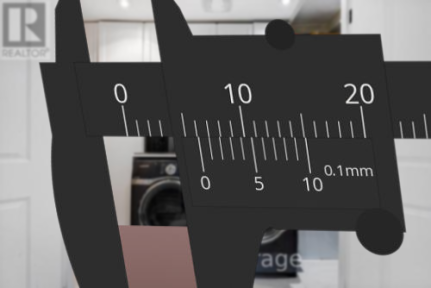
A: 6.1 mm
